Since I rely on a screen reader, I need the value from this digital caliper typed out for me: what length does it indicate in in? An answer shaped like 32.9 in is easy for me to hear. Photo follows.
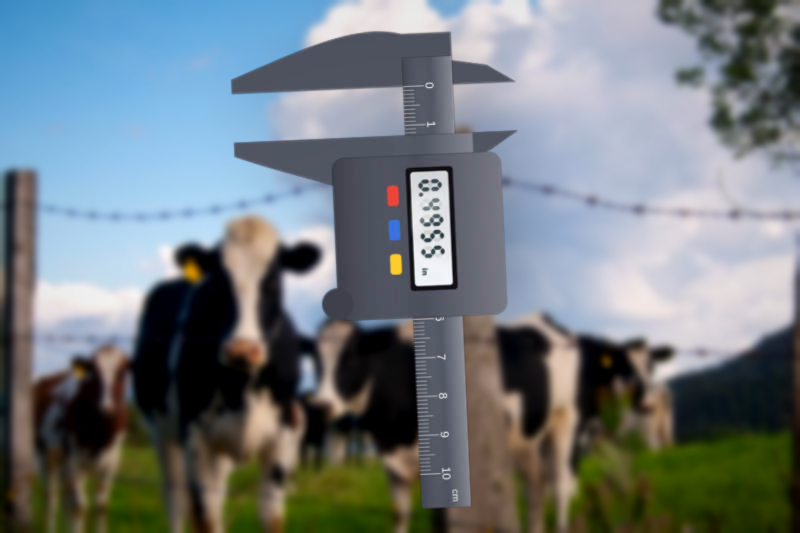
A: 0.4955 in
